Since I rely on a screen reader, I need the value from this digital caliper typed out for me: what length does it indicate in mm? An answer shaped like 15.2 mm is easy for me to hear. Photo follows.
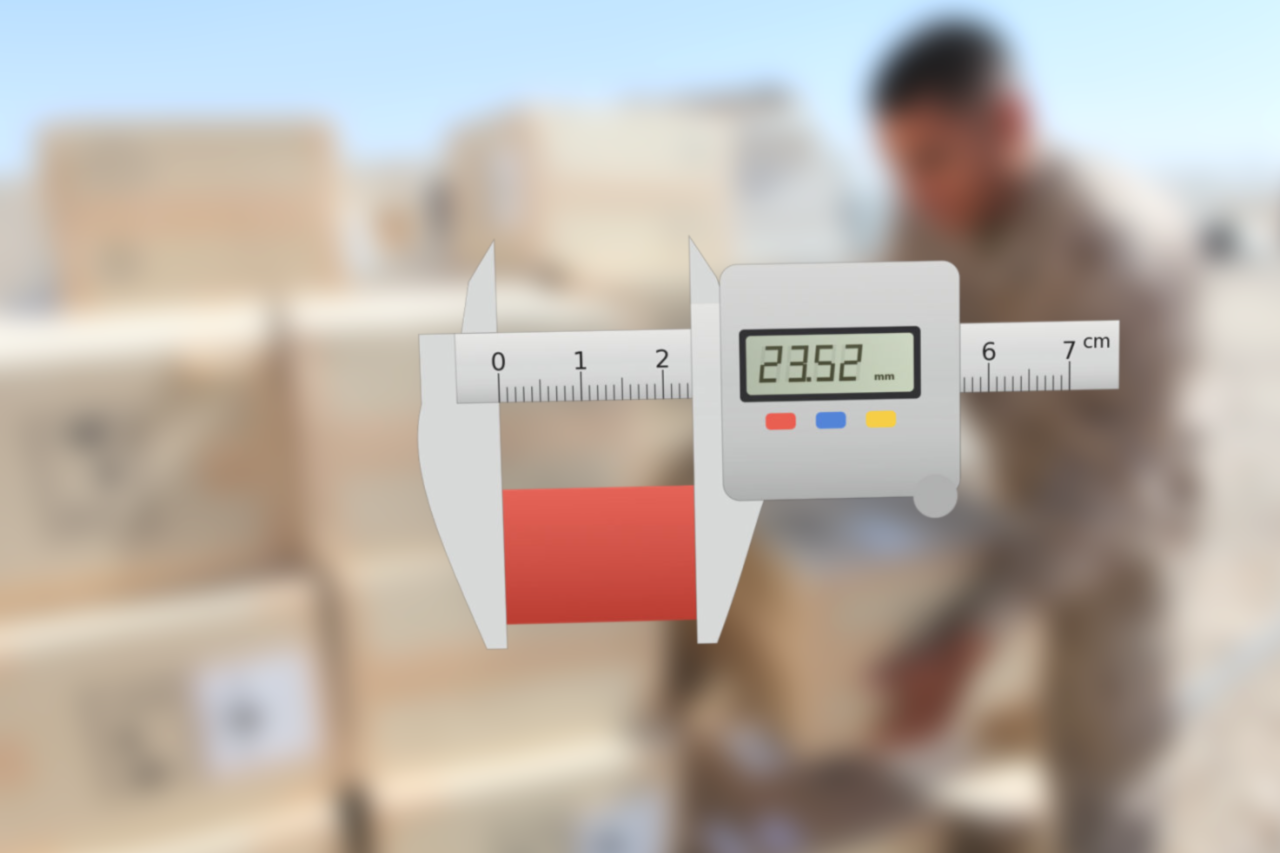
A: 23.52 mm
